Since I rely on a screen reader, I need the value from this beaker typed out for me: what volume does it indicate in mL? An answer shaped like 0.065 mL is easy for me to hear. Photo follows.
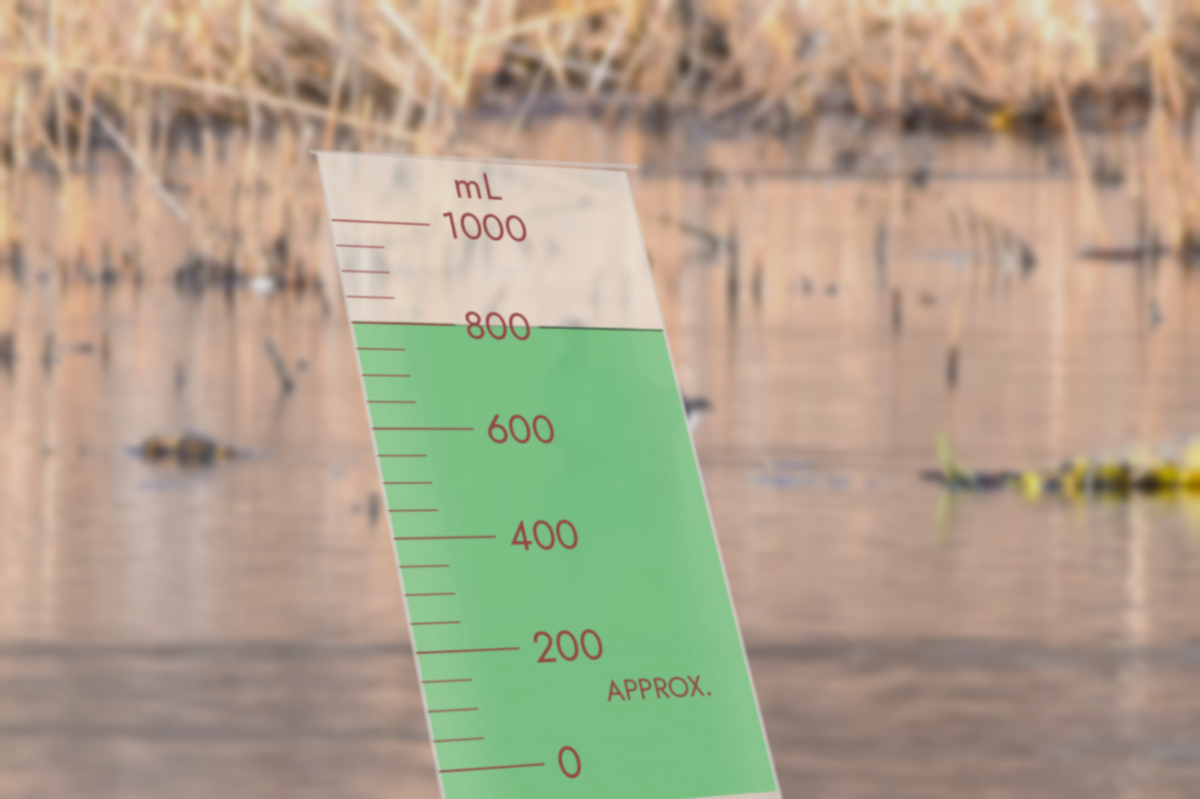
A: 800 mL
